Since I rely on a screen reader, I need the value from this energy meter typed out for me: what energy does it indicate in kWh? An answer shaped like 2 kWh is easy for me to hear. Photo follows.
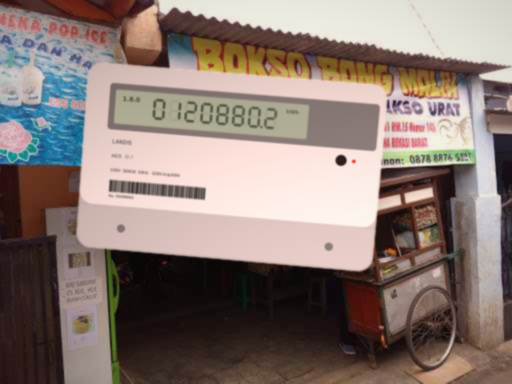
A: 120880.2 kWh
